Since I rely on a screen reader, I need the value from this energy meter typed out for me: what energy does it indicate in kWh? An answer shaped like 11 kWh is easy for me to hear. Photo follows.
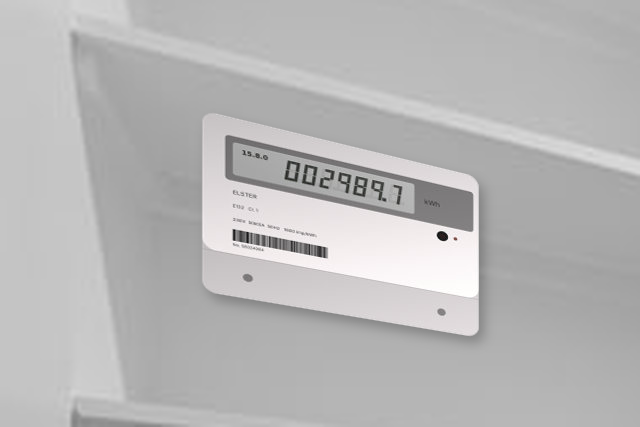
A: 2989.7 kWh
